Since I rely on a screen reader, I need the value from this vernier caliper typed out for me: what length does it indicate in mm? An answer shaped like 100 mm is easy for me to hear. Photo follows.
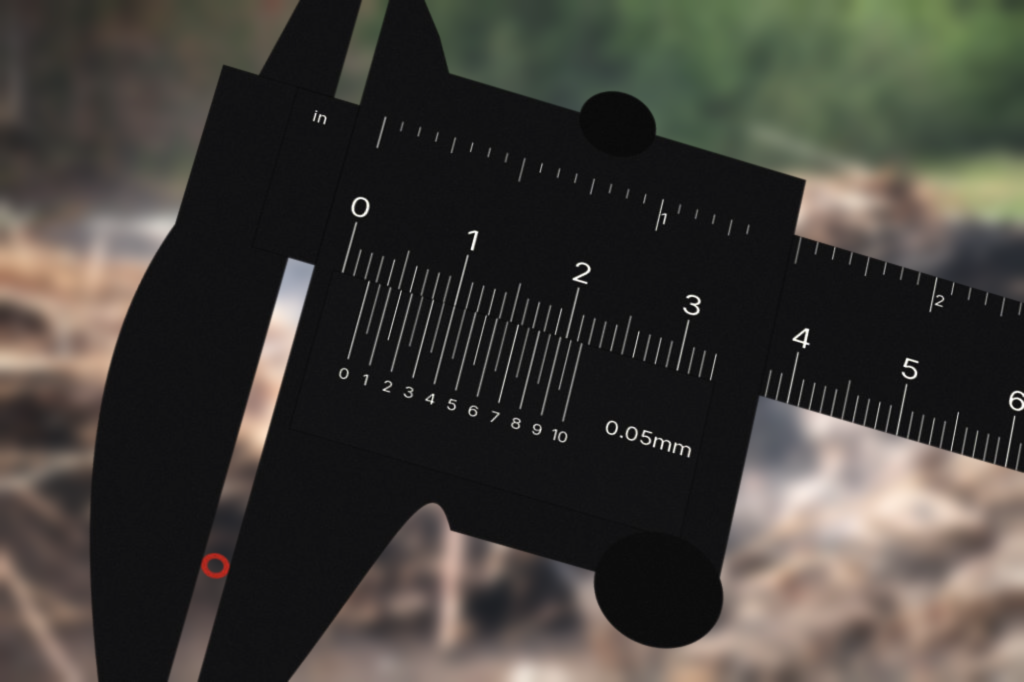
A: 2.4 mm
